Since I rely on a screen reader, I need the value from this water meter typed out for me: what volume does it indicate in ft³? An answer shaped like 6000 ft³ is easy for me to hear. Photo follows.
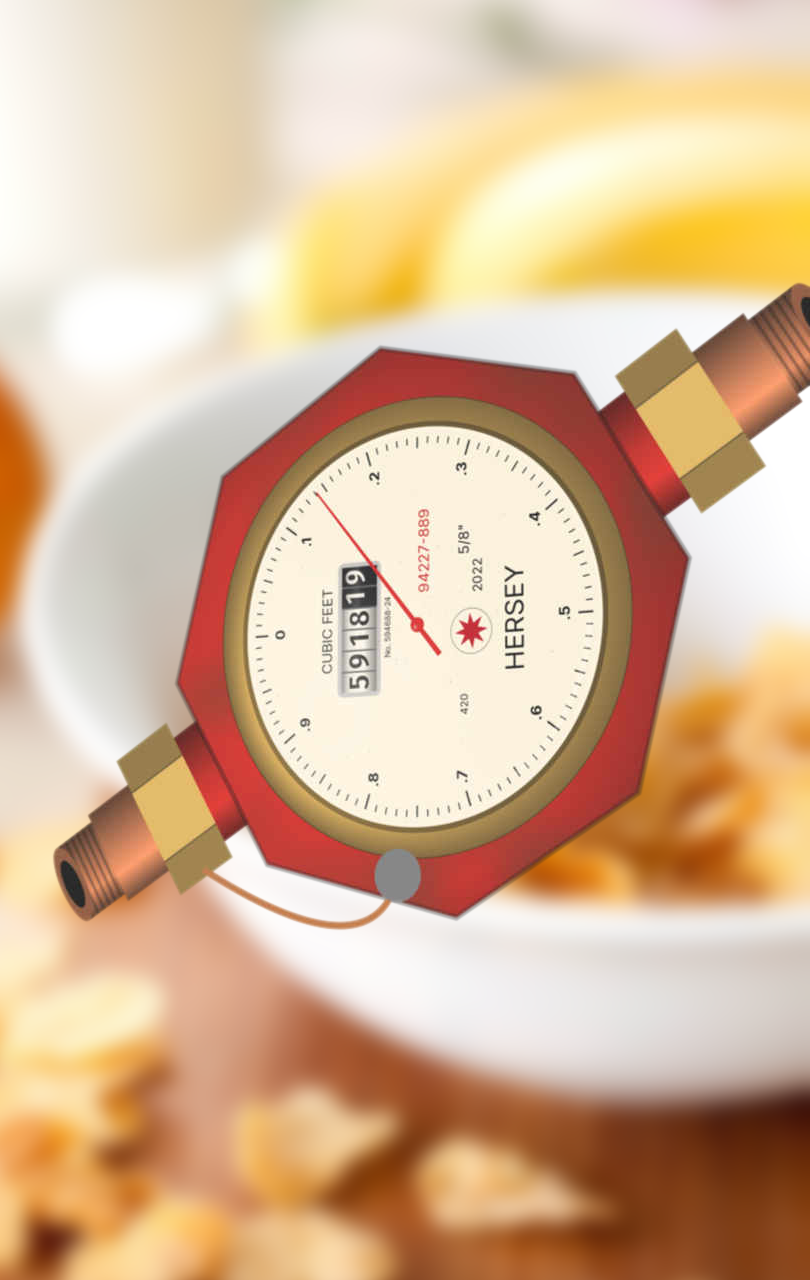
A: 591819.14 ft³
